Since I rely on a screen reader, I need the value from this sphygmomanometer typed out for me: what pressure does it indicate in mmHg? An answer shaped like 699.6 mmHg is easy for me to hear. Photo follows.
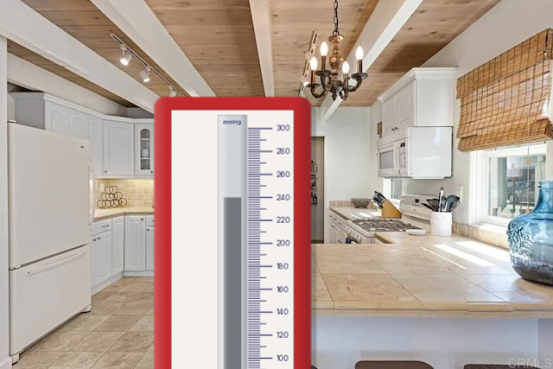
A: 240 mmHg
